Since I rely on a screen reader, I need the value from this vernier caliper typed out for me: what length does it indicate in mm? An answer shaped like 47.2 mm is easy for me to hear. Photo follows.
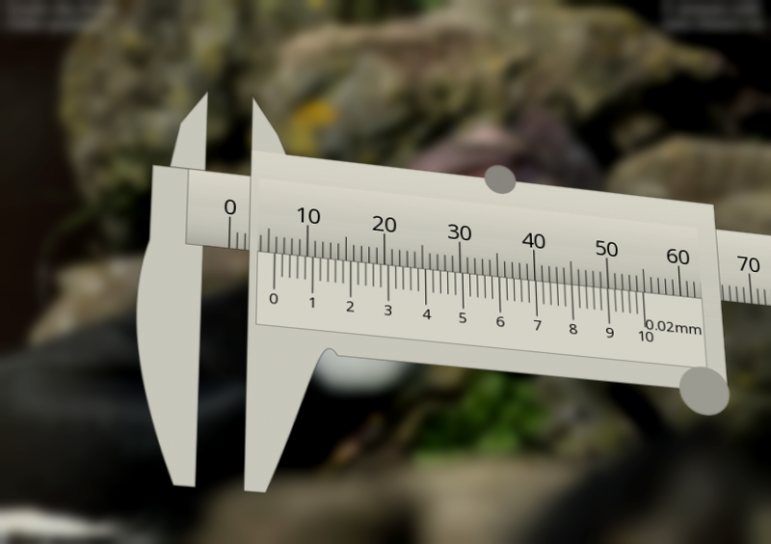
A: 5.8 mm
